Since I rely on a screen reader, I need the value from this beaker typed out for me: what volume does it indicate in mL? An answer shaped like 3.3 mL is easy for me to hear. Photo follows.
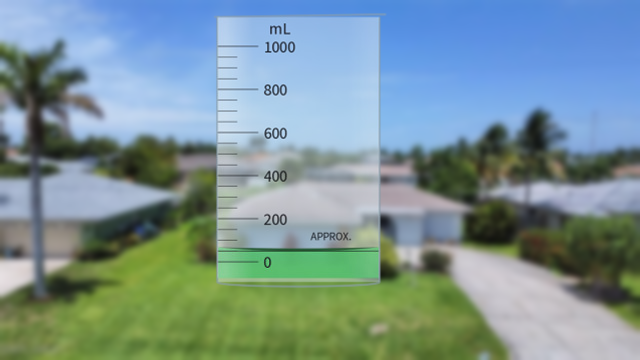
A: 50 mL
